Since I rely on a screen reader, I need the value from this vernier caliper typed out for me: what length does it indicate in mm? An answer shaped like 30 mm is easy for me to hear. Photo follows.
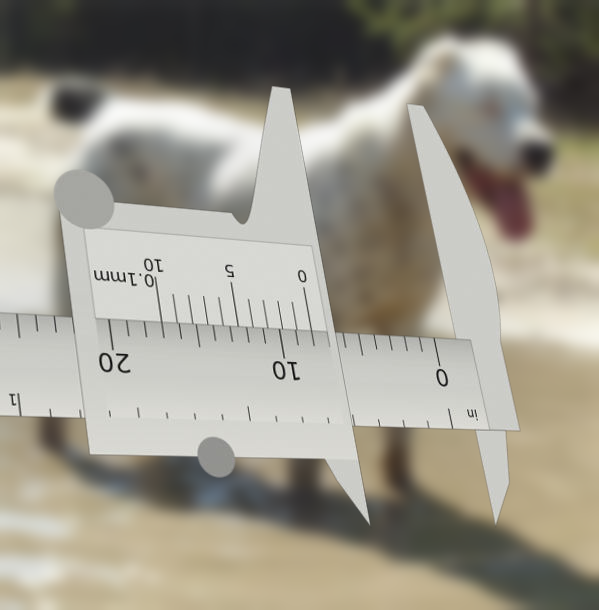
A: 8.0 mm
